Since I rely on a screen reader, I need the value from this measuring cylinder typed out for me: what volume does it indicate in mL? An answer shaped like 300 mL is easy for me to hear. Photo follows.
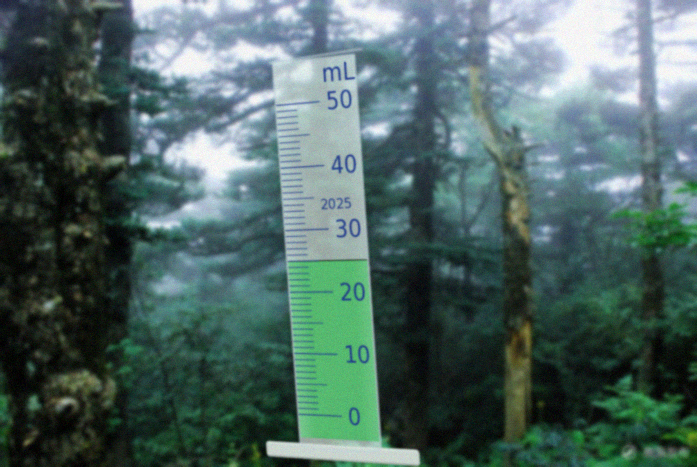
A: 25 mL
